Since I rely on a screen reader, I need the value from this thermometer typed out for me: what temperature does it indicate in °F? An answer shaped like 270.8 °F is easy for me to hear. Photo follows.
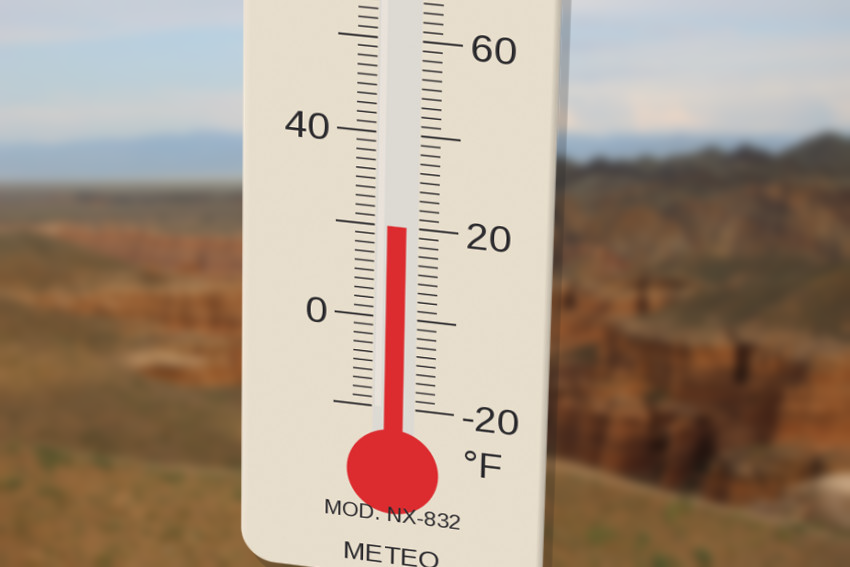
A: 20 °F
